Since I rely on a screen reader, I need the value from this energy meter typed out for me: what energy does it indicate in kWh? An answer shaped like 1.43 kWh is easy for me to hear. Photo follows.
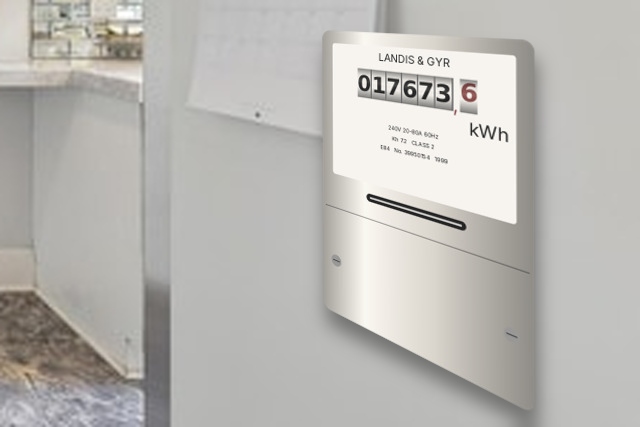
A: 17673.6 kWh
